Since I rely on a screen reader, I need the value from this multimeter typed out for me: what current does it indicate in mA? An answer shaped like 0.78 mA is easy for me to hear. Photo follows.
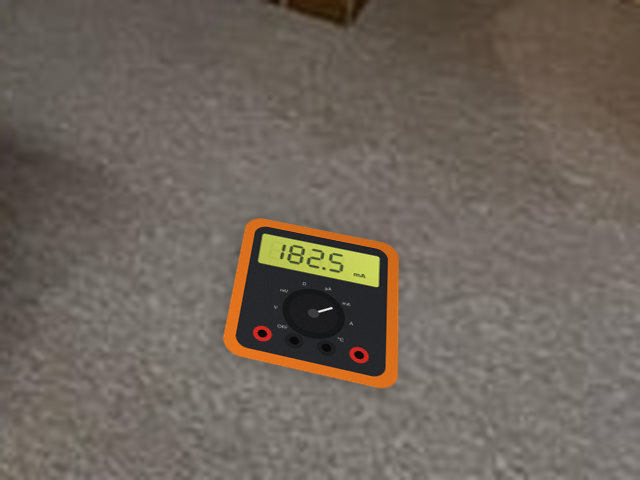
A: 182.5 mA
